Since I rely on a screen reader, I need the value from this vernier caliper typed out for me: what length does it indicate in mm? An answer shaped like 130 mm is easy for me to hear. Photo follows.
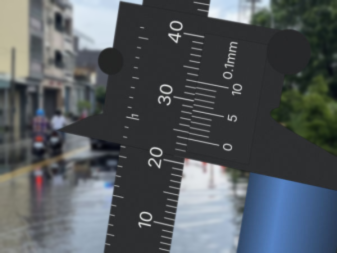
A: 24.0 mm
